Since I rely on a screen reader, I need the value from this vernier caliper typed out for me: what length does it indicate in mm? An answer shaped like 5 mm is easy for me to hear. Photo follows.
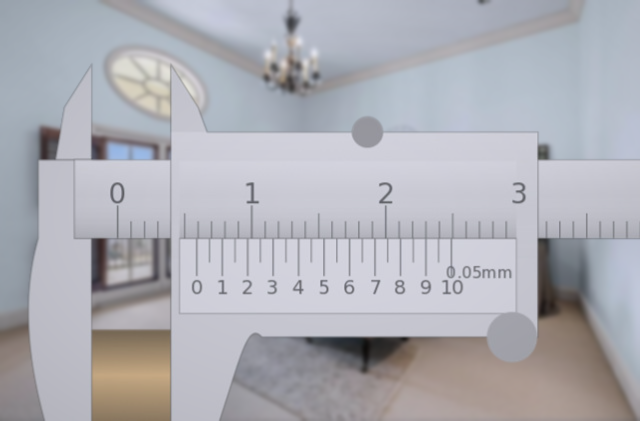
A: 5.9 mm
